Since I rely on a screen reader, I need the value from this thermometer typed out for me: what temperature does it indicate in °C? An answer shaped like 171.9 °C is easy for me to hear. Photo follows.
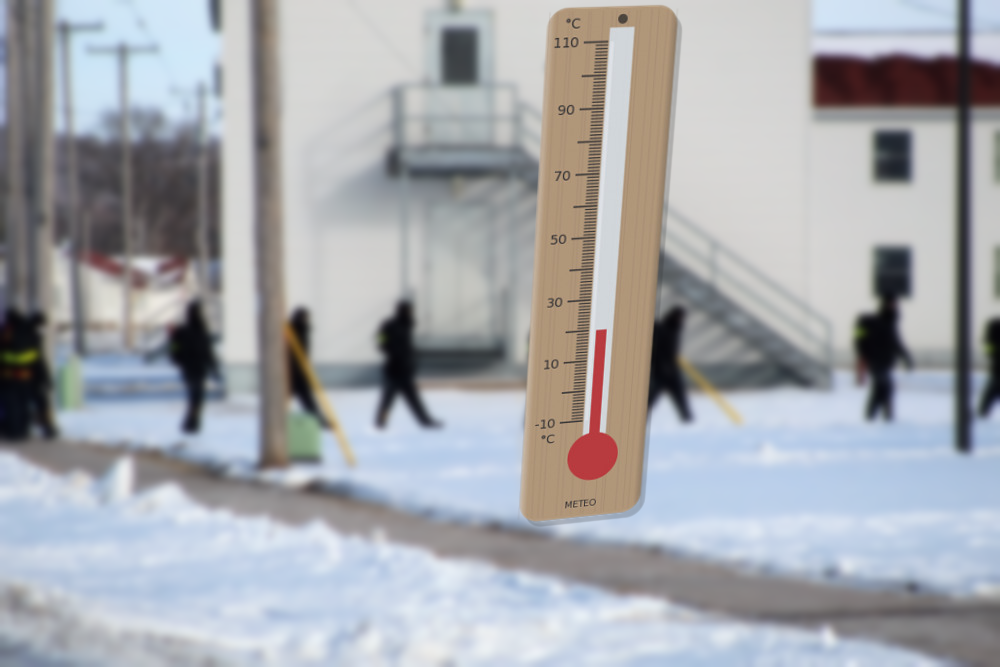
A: 20 °C
